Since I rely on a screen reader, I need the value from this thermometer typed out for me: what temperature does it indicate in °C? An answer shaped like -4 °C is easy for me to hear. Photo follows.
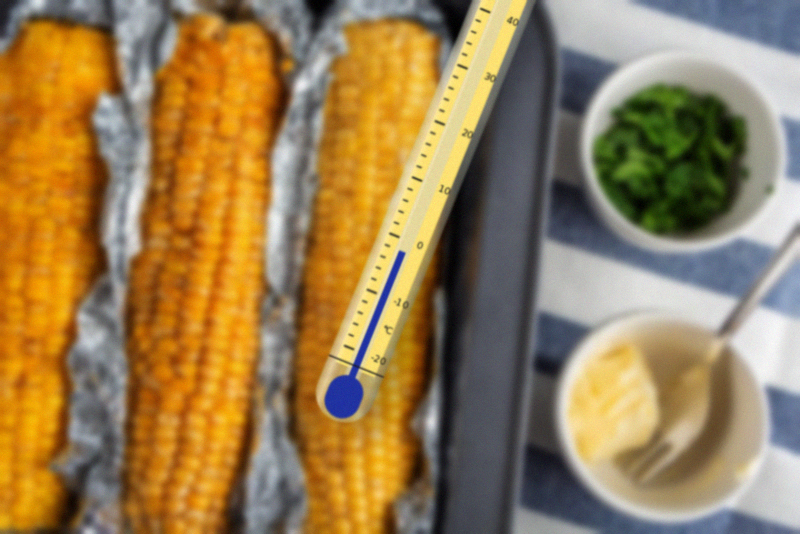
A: -2 °C
